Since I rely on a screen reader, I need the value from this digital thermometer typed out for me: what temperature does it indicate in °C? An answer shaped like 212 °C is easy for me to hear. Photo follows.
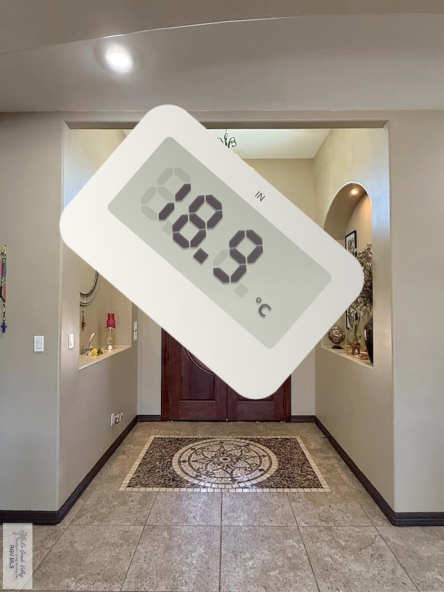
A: 18.9 °C
